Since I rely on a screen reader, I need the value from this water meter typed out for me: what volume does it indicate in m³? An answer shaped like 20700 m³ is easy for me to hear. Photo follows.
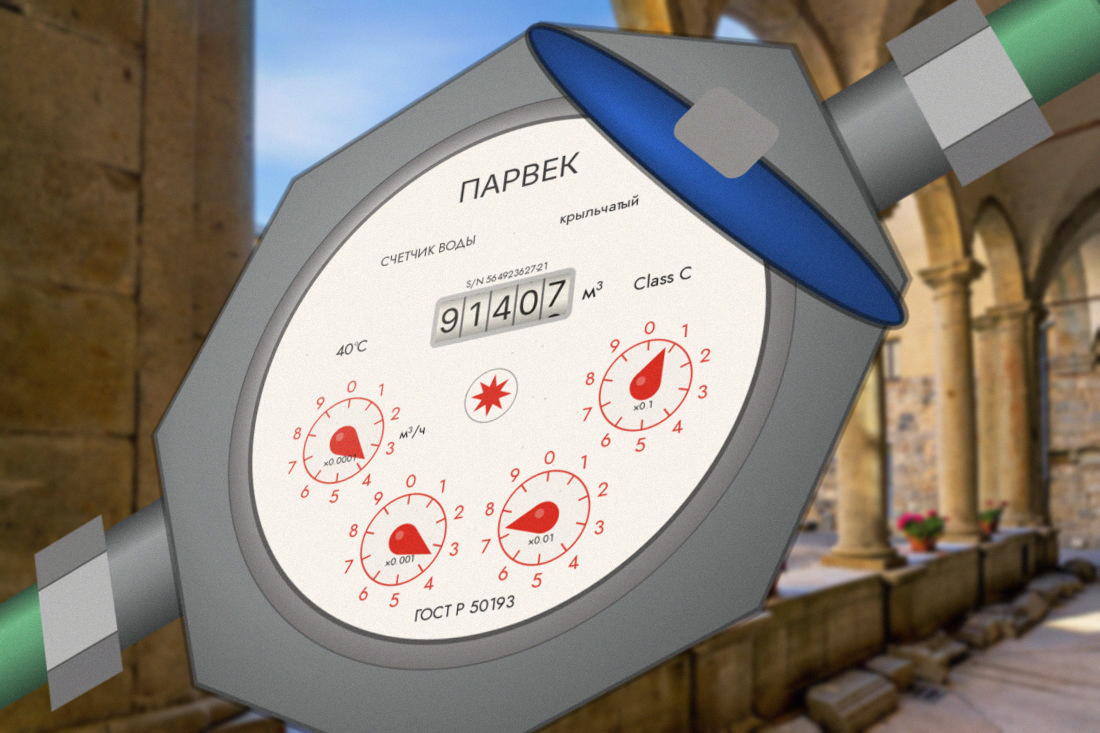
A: 91407.0733 m³
